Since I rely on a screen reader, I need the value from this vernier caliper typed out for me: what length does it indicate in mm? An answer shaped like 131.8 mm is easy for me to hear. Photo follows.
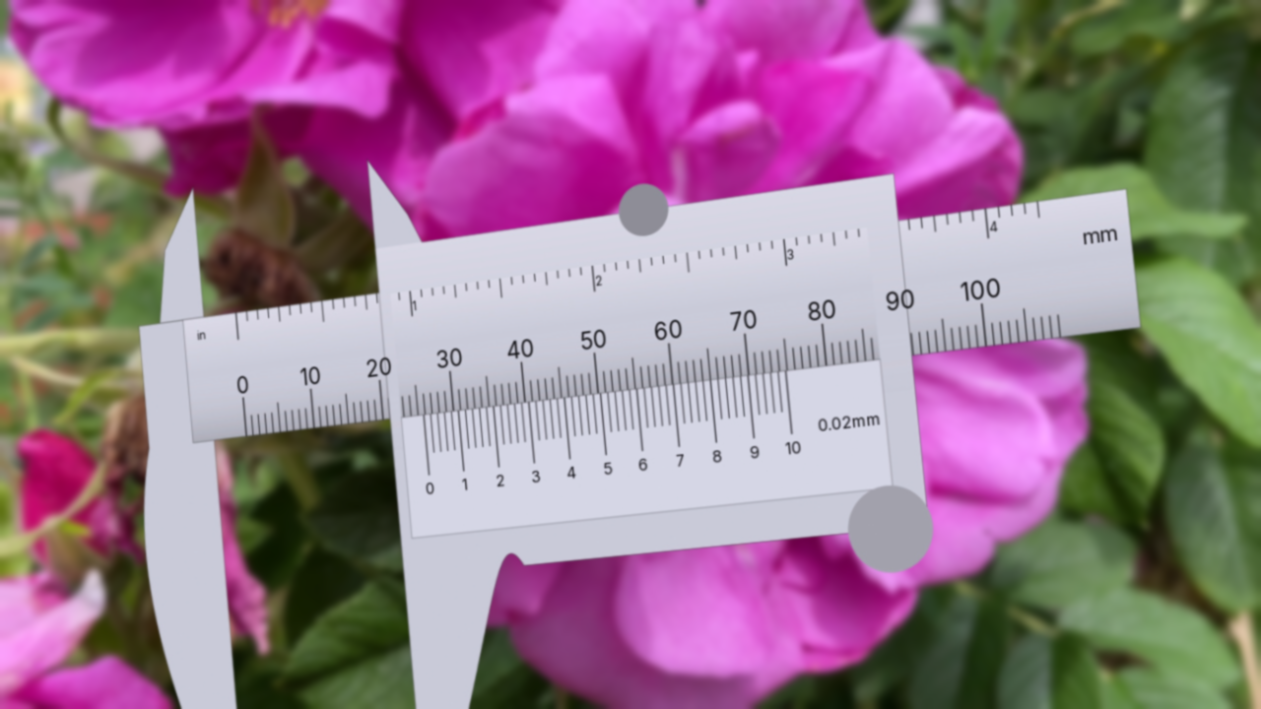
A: 25.8 mm
